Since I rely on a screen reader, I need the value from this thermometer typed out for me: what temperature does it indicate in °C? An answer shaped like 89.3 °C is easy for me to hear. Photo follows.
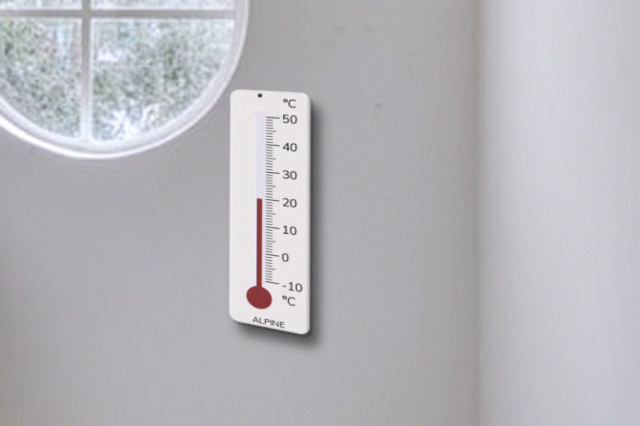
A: 20 °C
